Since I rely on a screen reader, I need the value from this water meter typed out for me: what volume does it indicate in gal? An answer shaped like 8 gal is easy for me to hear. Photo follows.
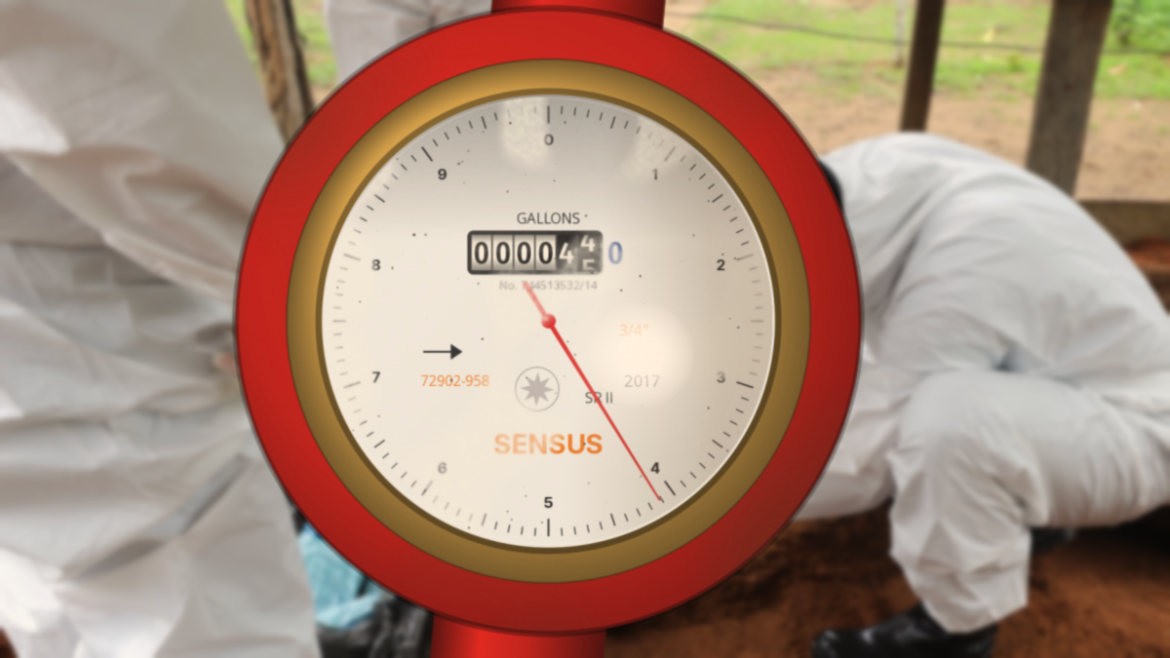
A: 444.1 gal
